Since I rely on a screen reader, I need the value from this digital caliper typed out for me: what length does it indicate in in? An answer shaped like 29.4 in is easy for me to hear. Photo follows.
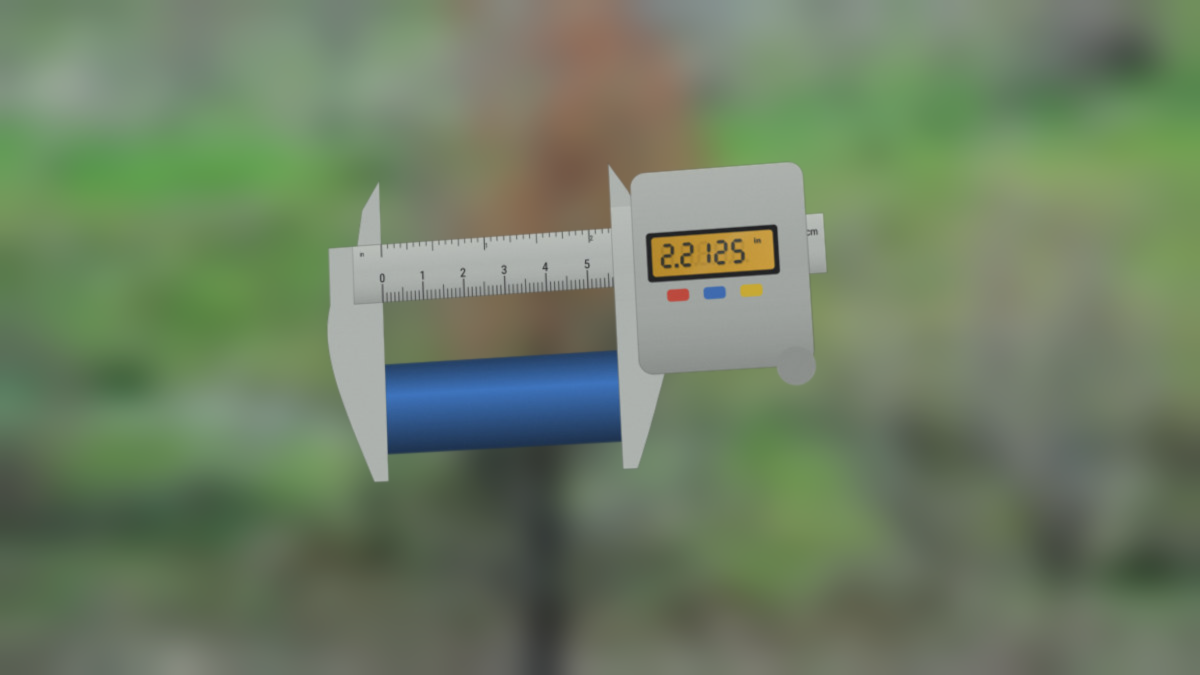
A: 2.2125 in
